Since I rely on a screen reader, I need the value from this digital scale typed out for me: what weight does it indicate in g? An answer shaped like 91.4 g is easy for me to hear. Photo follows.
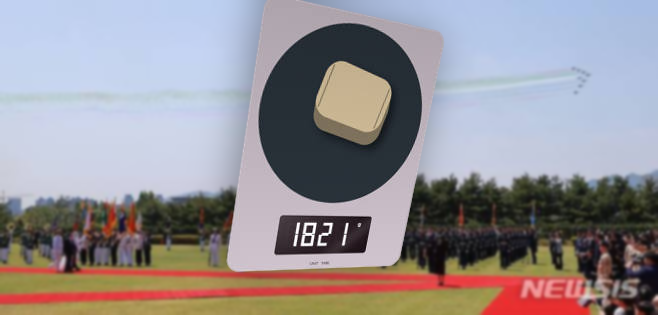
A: 1821 g
